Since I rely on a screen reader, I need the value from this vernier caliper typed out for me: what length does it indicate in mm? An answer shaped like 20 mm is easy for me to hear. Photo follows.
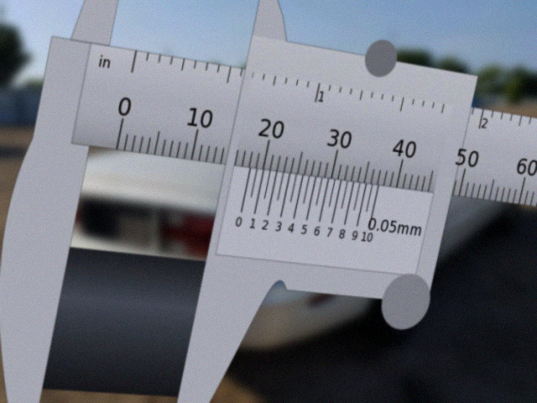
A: 18.2 mm
